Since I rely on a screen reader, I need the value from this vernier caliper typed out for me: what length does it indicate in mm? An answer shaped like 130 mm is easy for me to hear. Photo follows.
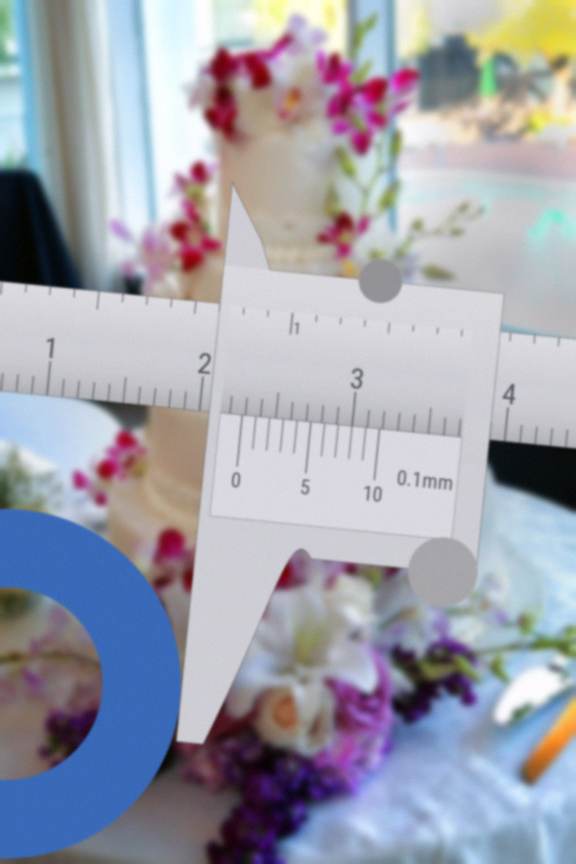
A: 22.8 mm
